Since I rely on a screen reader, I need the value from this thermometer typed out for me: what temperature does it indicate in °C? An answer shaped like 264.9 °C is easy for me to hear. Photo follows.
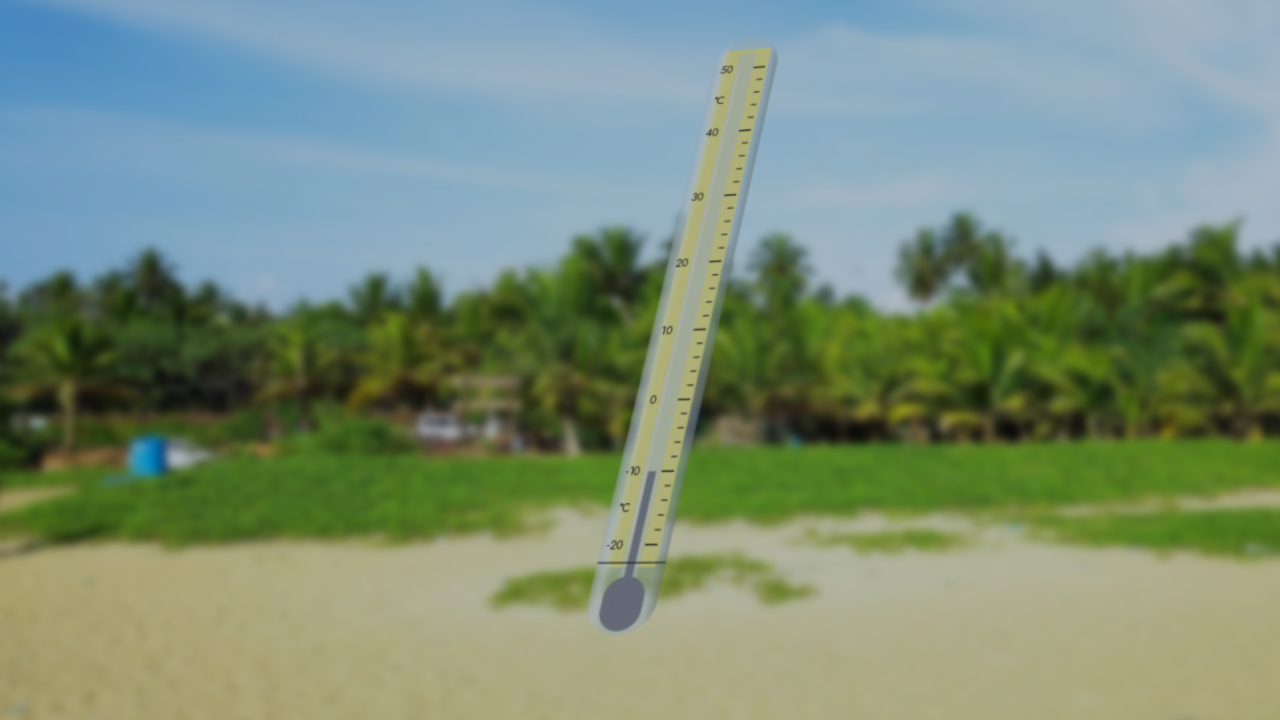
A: -10 °C
